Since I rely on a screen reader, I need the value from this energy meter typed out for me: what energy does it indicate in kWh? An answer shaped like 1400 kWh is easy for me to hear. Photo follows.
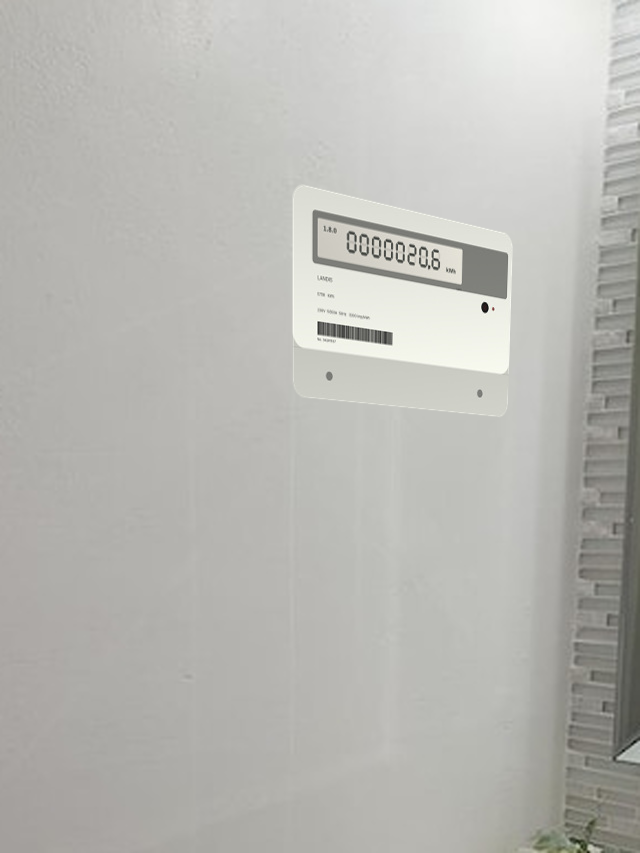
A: 20.6 kWh
